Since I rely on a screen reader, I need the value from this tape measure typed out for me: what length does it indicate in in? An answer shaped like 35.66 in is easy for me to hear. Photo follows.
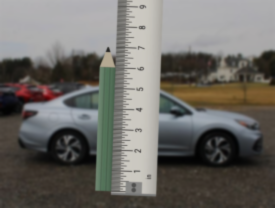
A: 7 in
